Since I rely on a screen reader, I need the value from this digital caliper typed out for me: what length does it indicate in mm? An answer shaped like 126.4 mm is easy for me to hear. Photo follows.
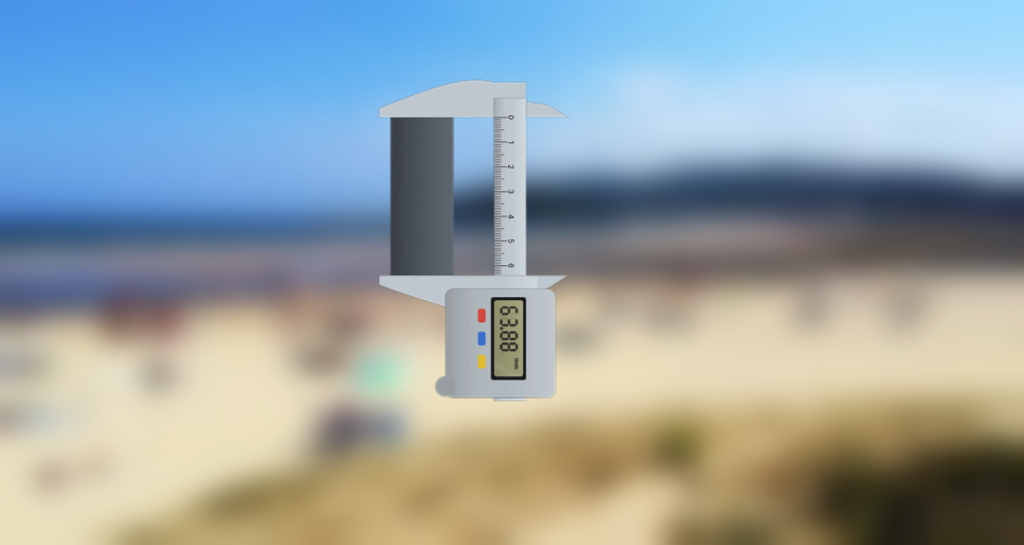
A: 63.88 mm
